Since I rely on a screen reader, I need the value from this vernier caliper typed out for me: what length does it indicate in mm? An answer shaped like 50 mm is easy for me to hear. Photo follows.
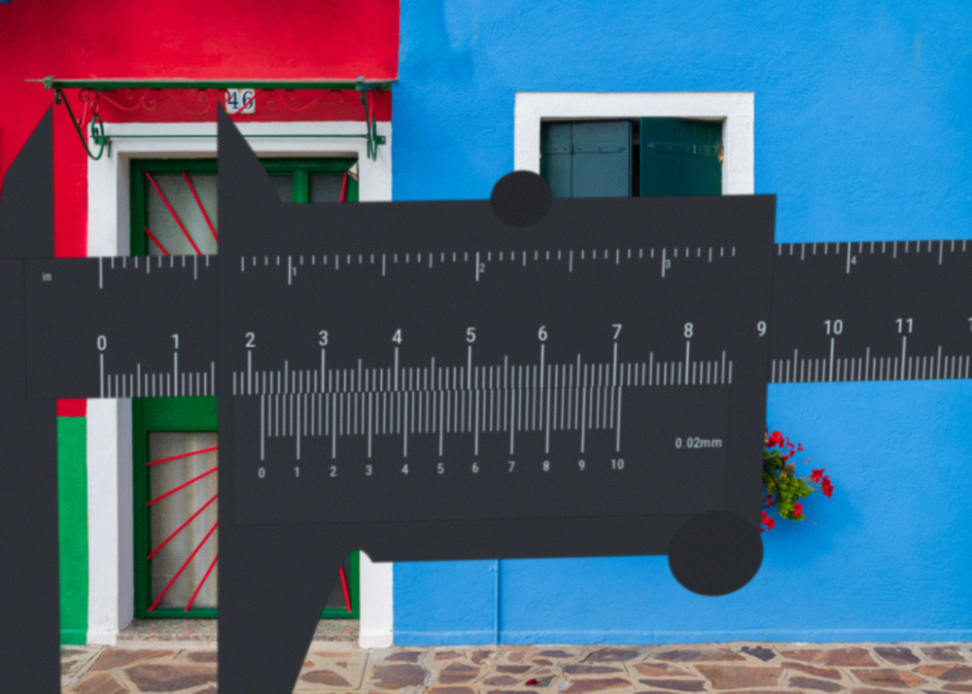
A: 21.8 mm
